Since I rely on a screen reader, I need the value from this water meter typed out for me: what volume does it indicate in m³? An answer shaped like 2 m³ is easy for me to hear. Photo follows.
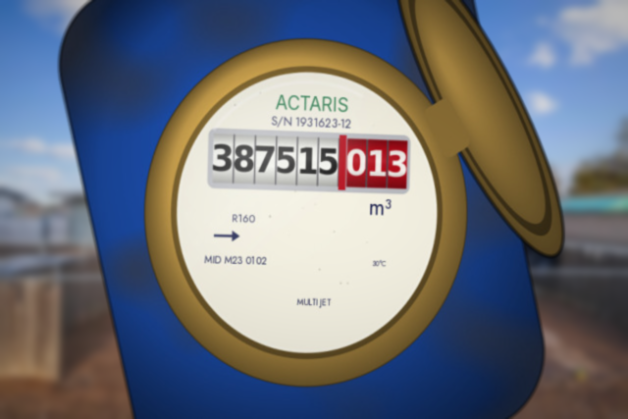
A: 387515.013 m³
